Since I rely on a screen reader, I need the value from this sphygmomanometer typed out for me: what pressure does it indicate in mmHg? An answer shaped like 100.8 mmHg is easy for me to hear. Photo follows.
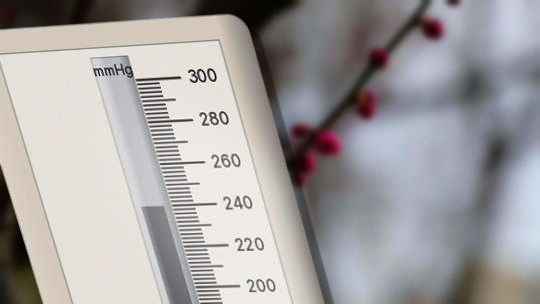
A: 240 mmHg
